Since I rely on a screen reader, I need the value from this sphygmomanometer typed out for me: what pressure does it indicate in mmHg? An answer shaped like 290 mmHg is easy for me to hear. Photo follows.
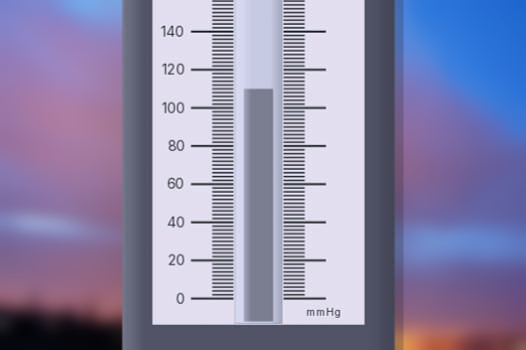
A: 110 mmHg
